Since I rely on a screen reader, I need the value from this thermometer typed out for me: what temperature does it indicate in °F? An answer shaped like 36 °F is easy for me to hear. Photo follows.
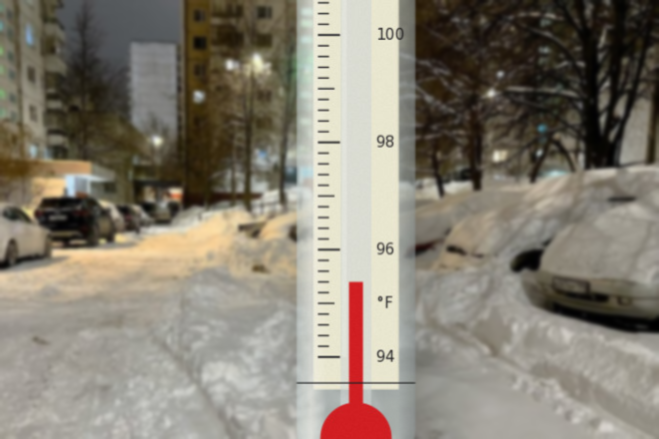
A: 95.4 °F
